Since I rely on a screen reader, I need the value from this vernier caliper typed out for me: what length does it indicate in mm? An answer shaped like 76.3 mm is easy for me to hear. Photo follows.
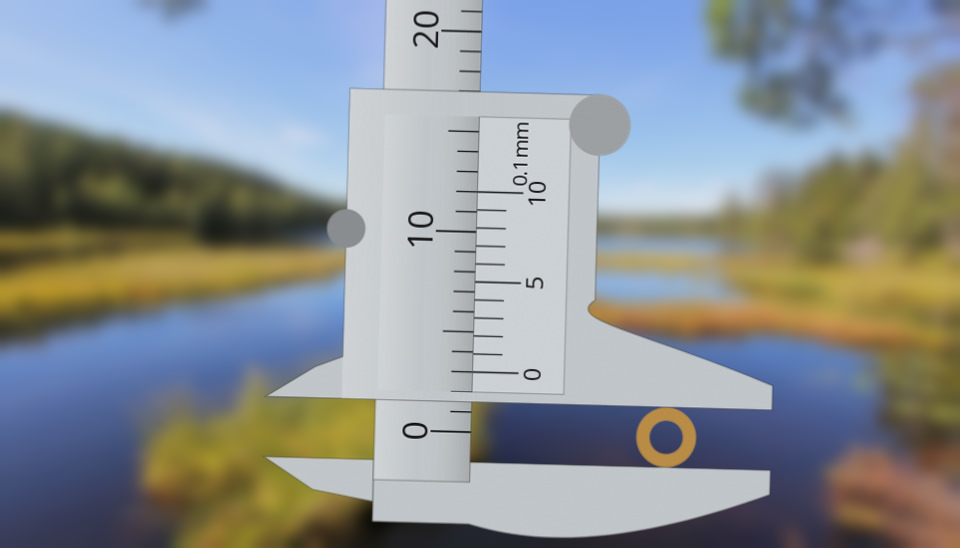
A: 3.0 mm
